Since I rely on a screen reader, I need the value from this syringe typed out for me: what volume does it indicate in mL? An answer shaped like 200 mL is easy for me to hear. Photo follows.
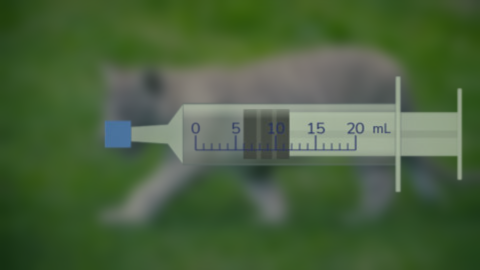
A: 6 mL
